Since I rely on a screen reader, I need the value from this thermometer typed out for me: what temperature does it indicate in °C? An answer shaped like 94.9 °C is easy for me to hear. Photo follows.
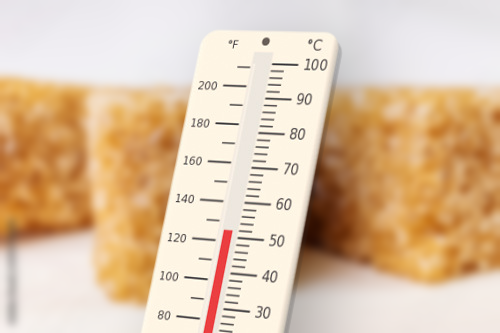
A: 52 °C
